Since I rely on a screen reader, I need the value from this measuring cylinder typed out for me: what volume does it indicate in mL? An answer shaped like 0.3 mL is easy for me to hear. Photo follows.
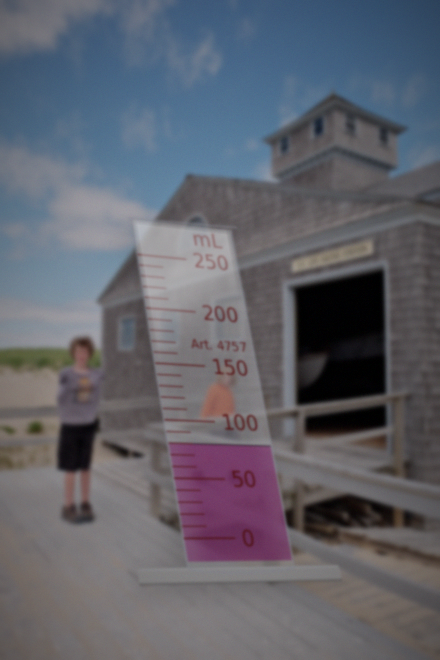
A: 80 mL
